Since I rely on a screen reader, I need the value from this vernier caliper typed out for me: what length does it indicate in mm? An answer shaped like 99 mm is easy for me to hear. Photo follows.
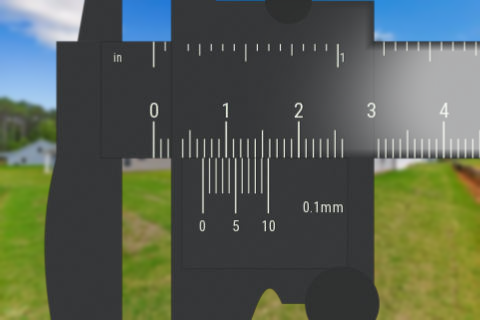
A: 6.8 mm
